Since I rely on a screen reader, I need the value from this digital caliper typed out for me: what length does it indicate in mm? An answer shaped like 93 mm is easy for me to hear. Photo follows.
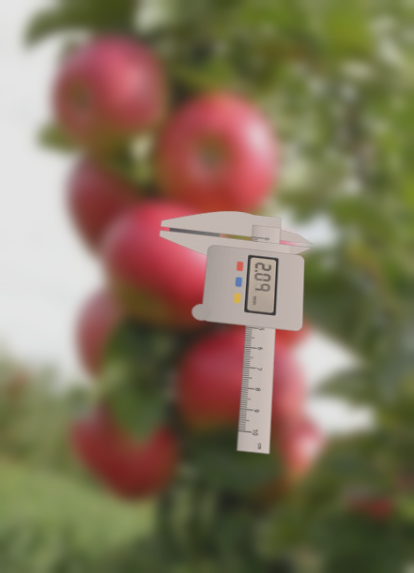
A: 2.09 mm
